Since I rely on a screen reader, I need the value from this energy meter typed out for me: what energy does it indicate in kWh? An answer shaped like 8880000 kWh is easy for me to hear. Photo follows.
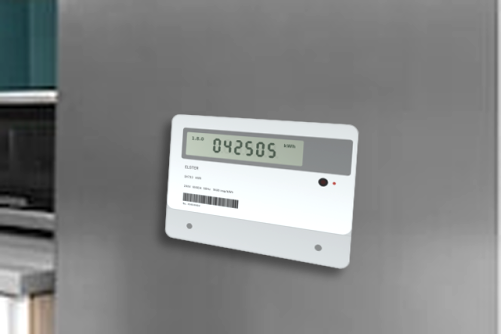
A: 42505 kWh
